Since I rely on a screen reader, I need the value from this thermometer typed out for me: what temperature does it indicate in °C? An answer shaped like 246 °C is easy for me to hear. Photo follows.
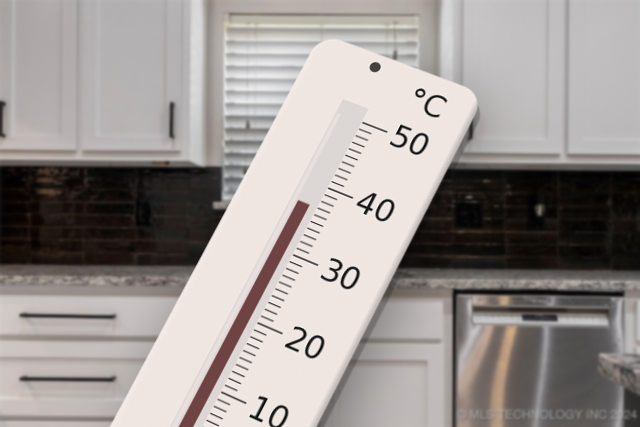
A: 37 °C
